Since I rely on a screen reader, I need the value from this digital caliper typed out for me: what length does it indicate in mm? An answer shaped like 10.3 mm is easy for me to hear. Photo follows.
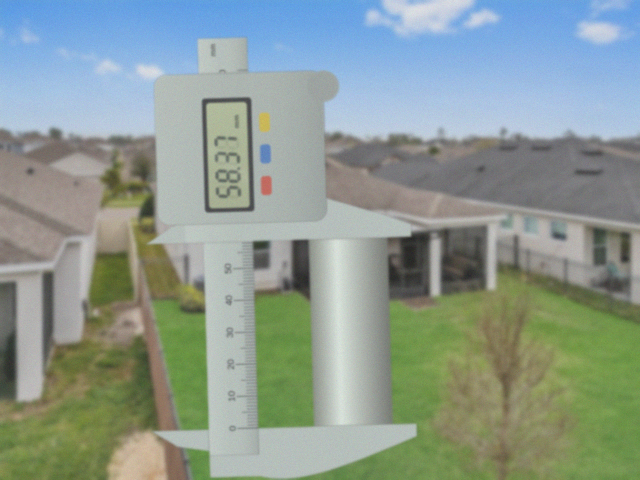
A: 58.37 mm
